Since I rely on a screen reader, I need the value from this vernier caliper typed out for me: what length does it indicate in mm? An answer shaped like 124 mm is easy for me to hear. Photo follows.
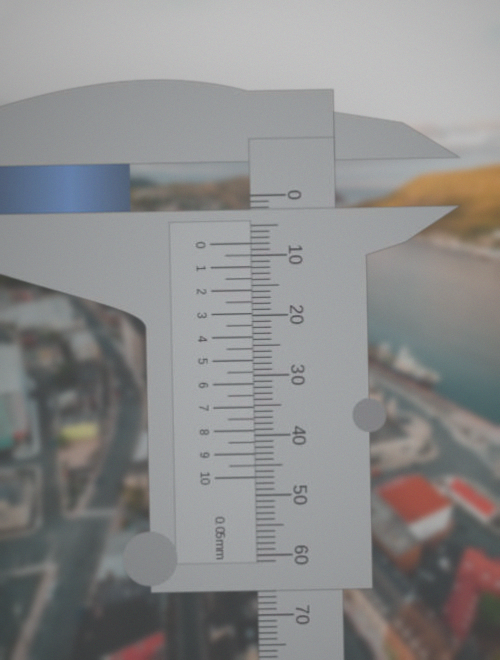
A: 8.0 mm
